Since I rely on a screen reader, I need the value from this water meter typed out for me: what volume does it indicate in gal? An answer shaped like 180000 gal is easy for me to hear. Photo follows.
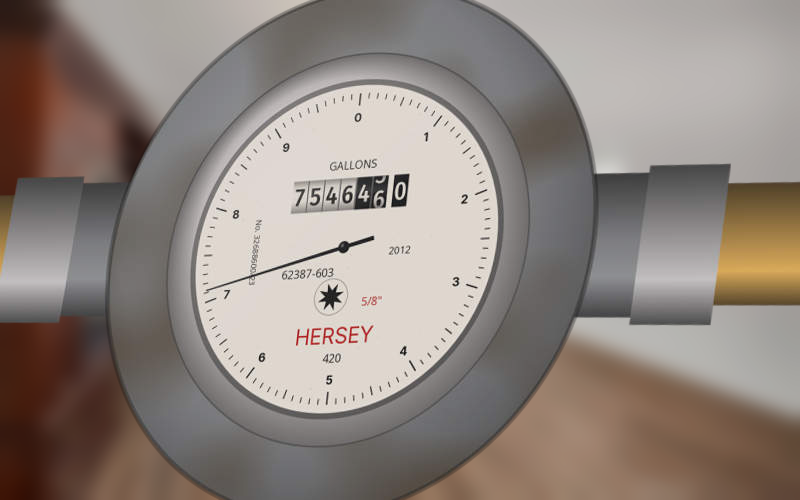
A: 7546457.1 gal
